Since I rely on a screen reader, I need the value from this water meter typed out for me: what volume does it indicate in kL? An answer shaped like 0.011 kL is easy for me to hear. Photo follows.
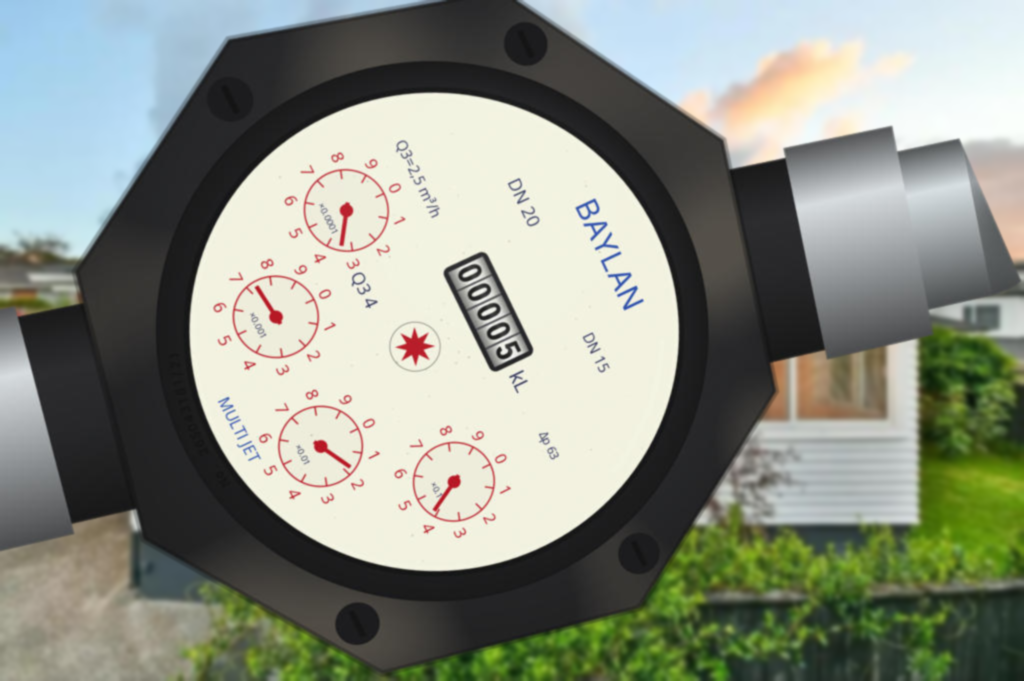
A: 5.4173 kL
